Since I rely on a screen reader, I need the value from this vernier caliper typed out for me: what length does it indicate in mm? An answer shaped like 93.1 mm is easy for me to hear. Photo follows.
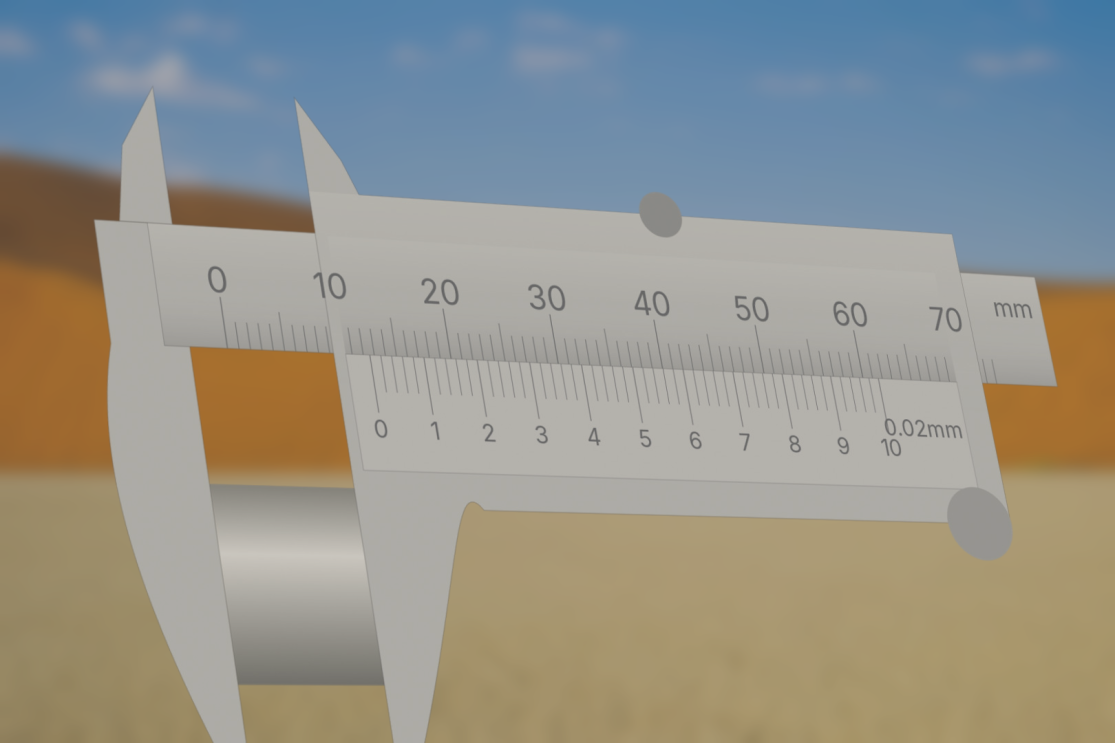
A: 12.6 mm
